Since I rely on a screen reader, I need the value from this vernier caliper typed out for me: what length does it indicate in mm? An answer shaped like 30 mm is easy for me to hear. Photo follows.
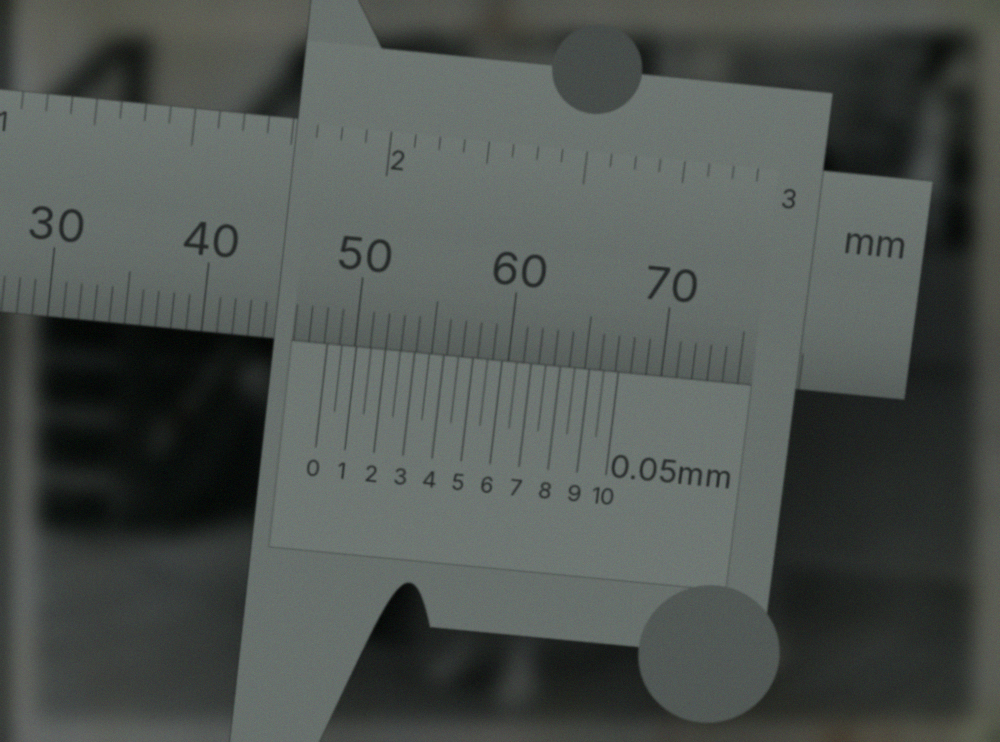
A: 48.2 mm
